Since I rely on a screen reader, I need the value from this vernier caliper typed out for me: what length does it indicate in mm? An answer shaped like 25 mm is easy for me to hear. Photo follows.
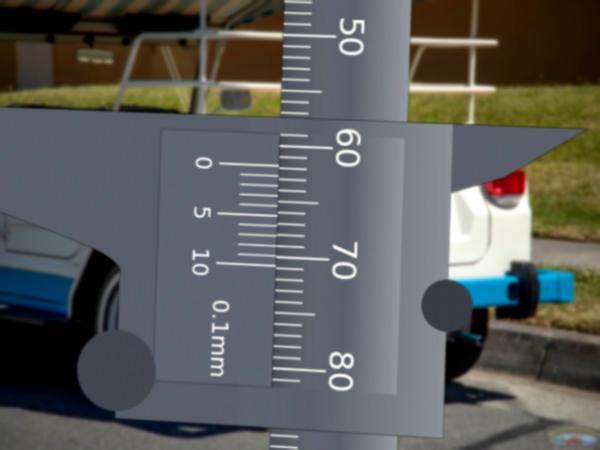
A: 61.8 mm
